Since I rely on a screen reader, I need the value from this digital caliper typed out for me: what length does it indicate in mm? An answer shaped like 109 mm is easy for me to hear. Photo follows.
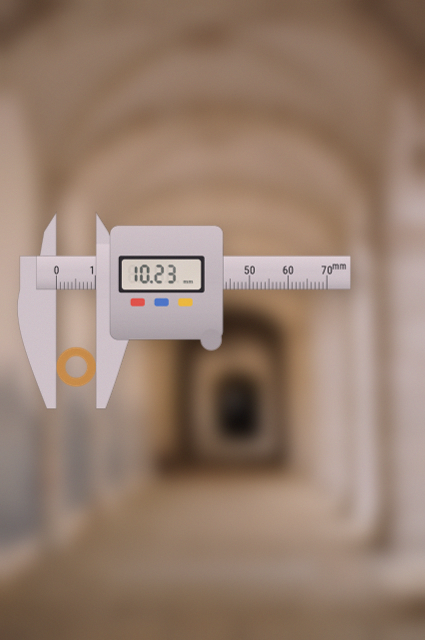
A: 10.23 mm
